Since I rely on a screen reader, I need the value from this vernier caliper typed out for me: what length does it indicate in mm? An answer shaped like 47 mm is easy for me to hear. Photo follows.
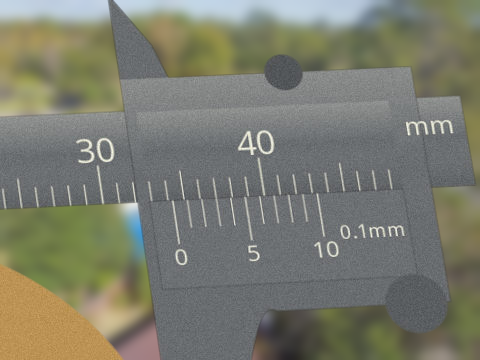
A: 34.3 mm
